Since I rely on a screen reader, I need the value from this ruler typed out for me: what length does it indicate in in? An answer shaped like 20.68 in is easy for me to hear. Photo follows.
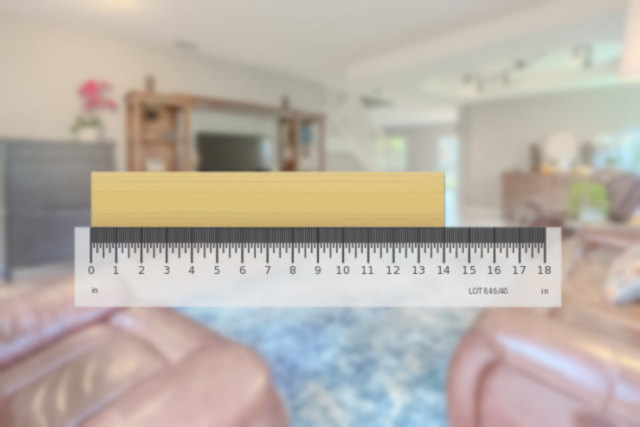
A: 14 in
